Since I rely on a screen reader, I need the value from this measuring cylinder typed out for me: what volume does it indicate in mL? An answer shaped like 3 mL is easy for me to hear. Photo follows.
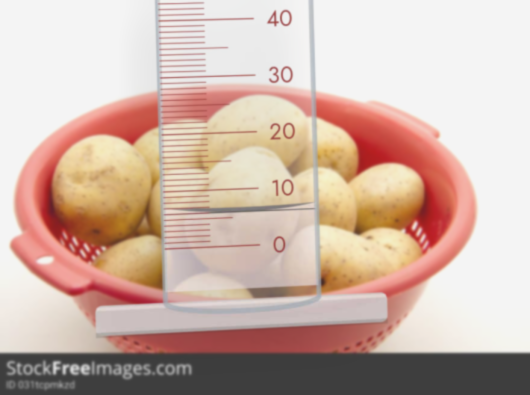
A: 6 mL
